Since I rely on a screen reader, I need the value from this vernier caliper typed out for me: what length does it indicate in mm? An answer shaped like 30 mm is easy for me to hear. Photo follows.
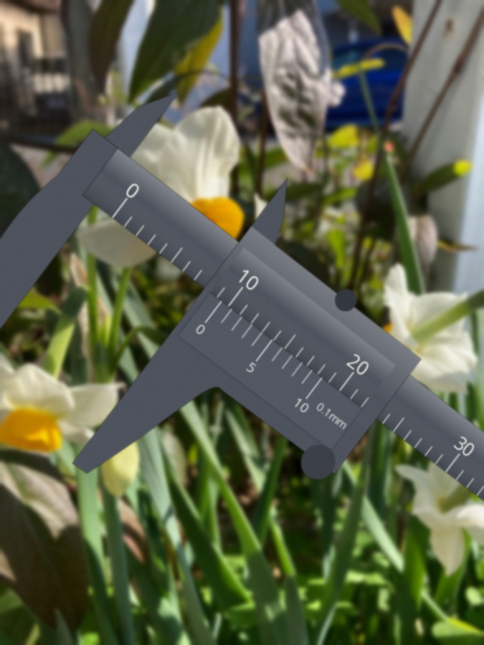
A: 9.4 mm
